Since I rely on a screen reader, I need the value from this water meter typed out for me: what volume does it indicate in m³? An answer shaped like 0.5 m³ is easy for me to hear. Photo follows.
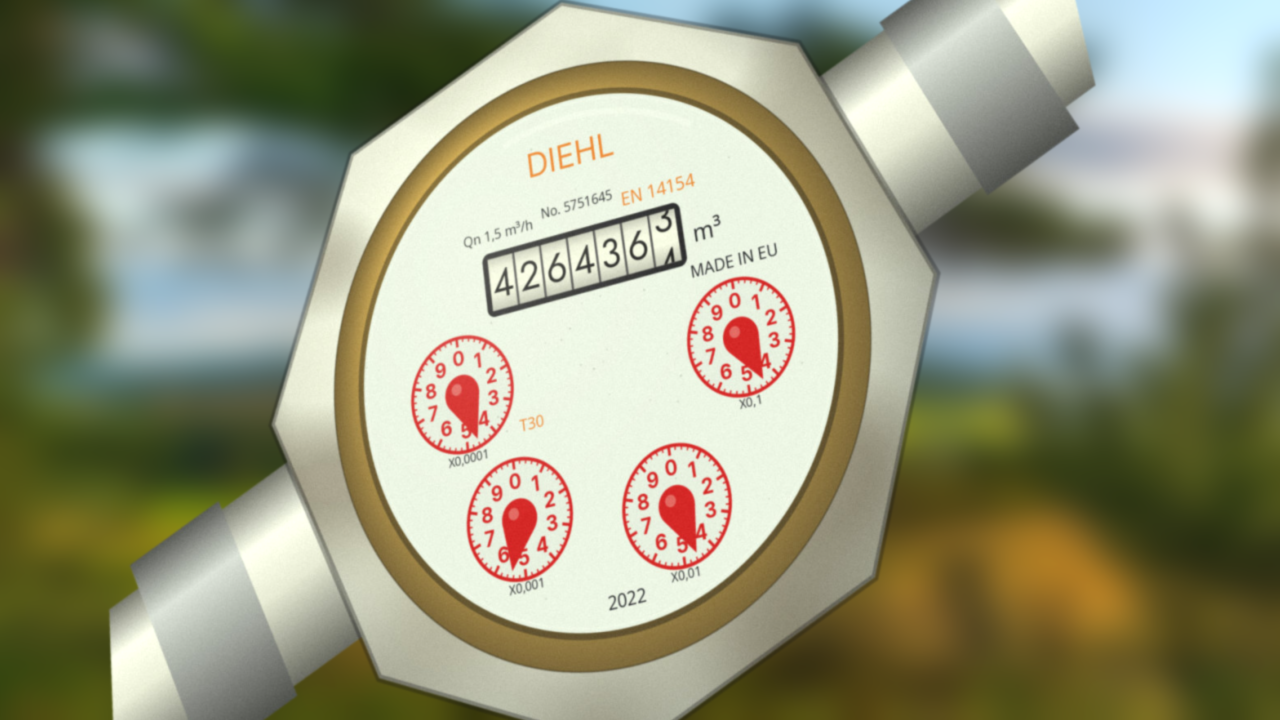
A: 4264363.4454 m³
